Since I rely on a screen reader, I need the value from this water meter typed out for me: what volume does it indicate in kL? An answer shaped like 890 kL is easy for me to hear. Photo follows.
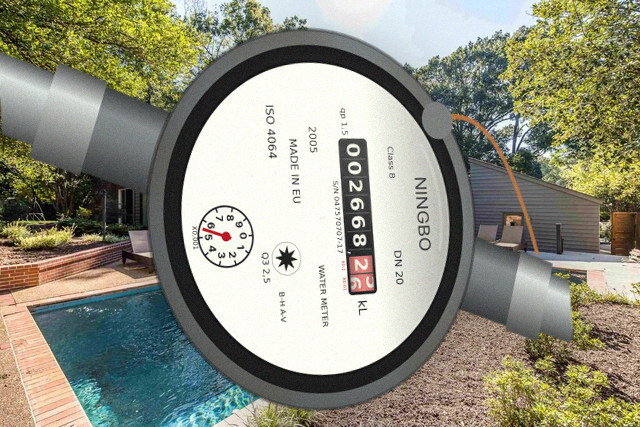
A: 2668.255 kL
